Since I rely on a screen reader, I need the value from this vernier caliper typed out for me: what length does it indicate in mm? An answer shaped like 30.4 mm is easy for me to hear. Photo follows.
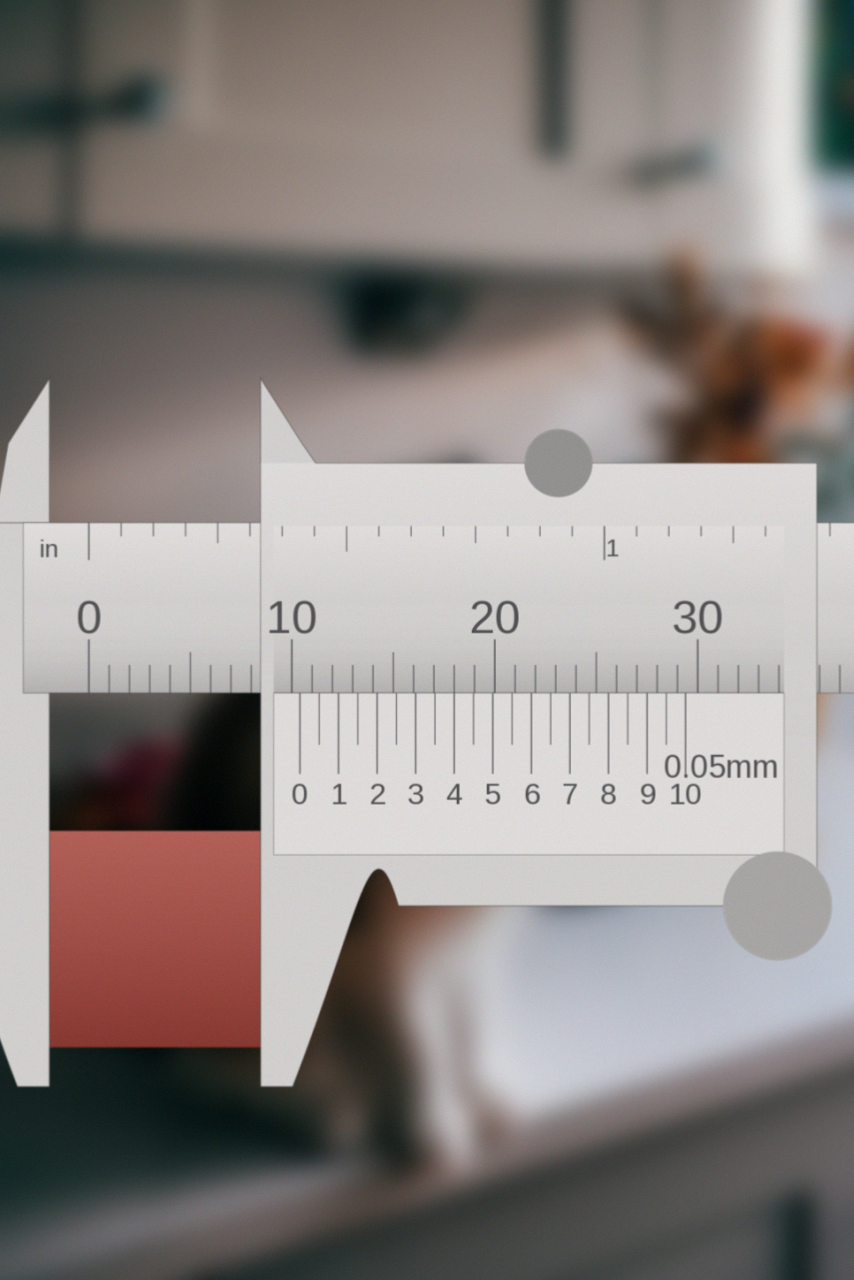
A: 10.4 mm
